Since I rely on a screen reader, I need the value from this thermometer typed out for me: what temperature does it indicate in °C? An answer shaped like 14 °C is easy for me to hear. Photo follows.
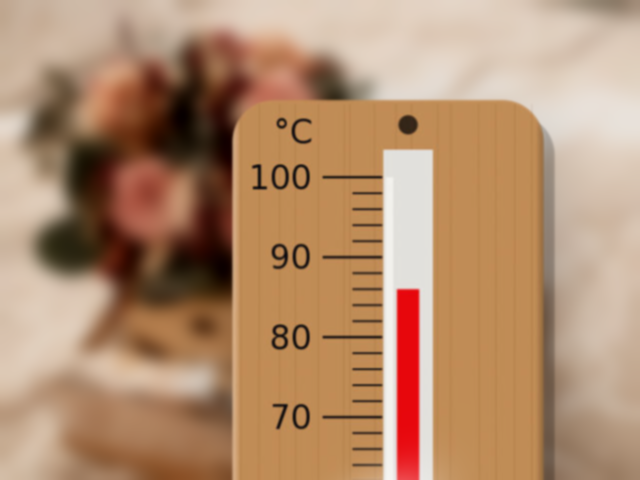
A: 86 °C
